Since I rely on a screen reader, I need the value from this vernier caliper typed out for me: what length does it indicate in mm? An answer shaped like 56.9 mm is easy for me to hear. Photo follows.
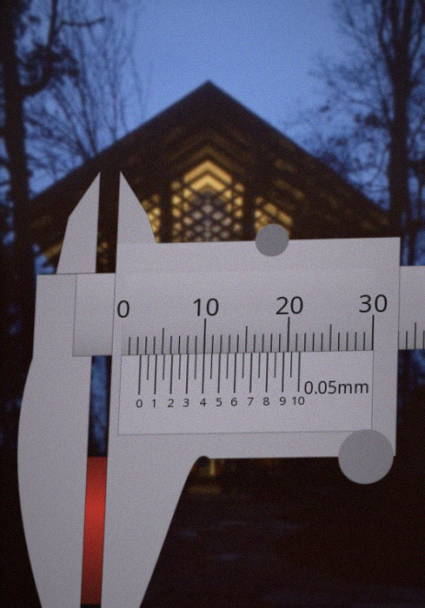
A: 2.4 mm
